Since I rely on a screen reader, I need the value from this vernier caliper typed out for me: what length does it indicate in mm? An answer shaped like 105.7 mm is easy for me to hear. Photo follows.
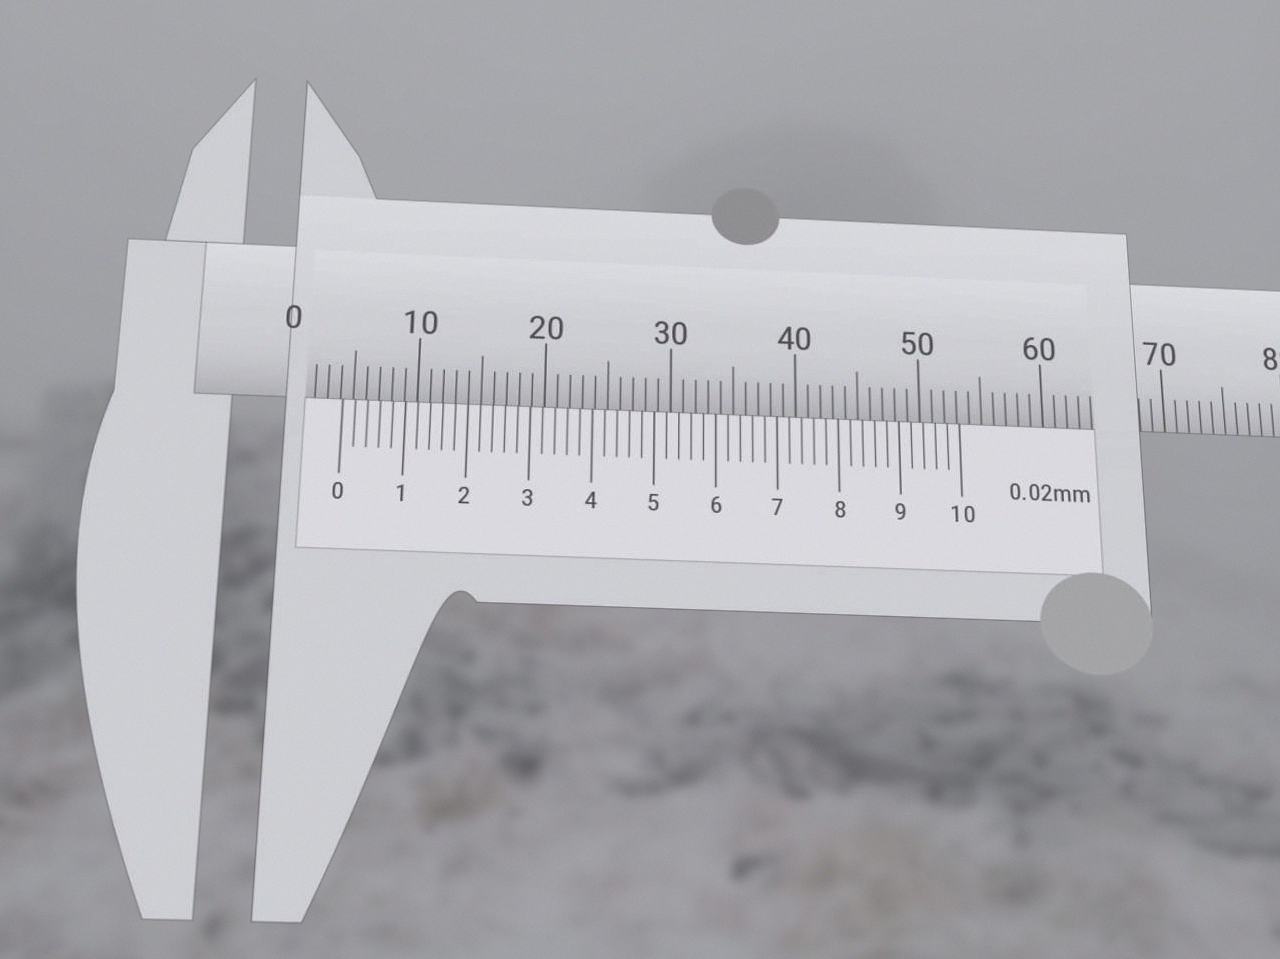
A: 4.2 mm
